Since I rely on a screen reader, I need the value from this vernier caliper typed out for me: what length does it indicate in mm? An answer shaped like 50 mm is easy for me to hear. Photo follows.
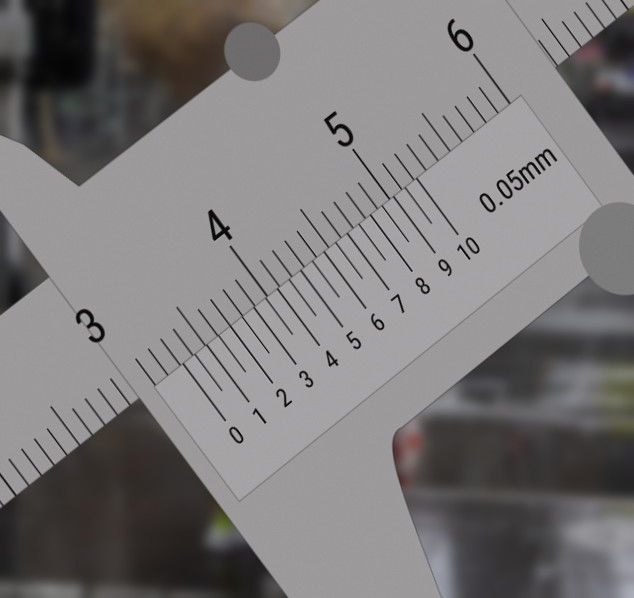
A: 33.2 mm
